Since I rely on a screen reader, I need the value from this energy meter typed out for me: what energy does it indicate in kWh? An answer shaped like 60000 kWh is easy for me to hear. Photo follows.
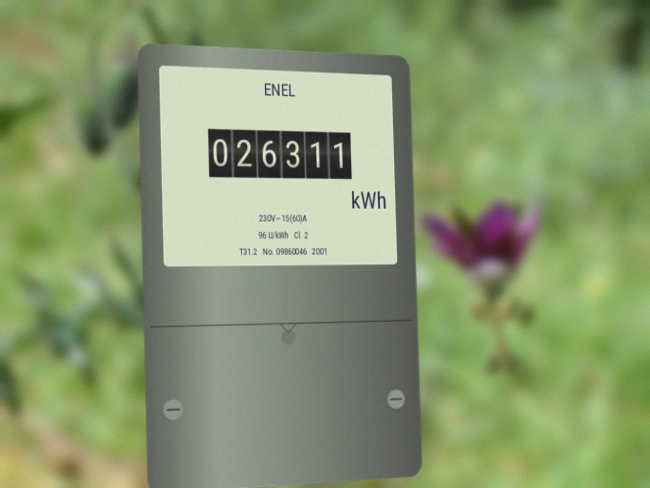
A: 26311 kWh
